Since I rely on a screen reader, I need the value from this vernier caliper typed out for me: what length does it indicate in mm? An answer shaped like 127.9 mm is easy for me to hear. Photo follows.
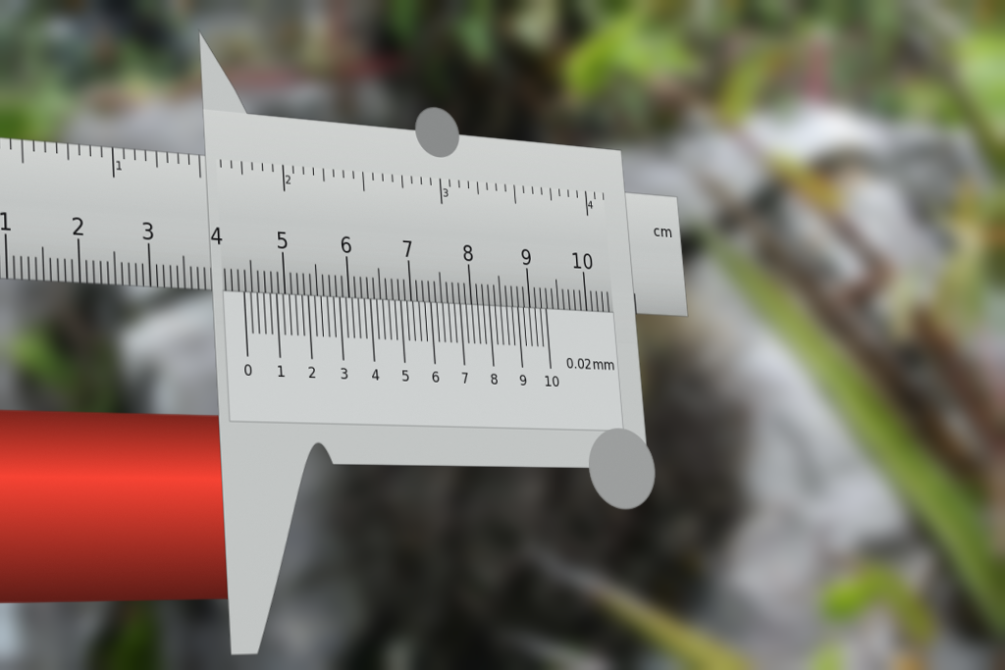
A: 43.8 mm
